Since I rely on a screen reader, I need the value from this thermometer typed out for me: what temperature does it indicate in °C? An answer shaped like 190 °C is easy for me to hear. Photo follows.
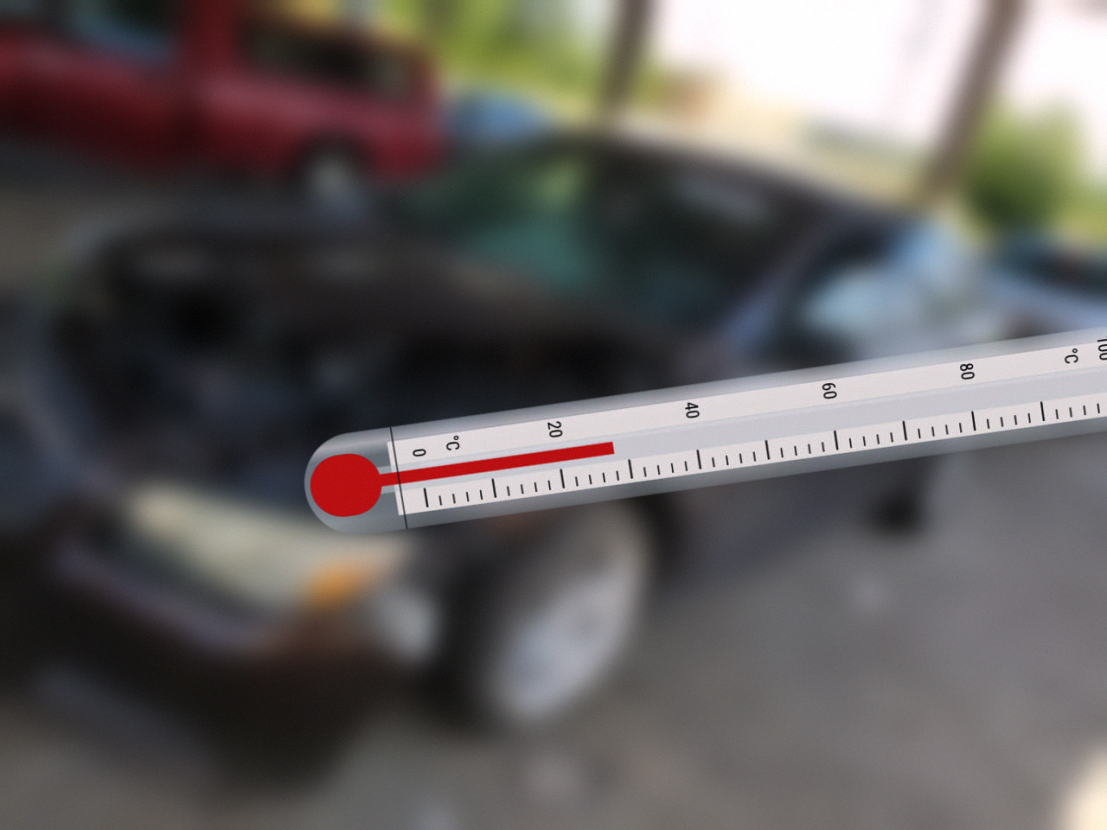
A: 28 °C
